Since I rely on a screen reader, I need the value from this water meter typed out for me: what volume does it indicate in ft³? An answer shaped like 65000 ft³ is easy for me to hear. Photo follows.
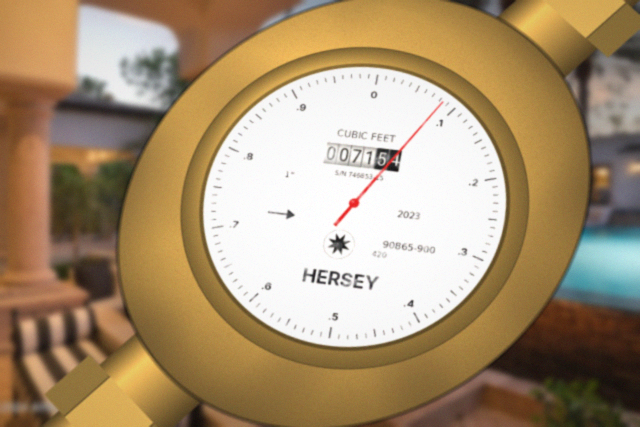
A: 7154.08 ft³
